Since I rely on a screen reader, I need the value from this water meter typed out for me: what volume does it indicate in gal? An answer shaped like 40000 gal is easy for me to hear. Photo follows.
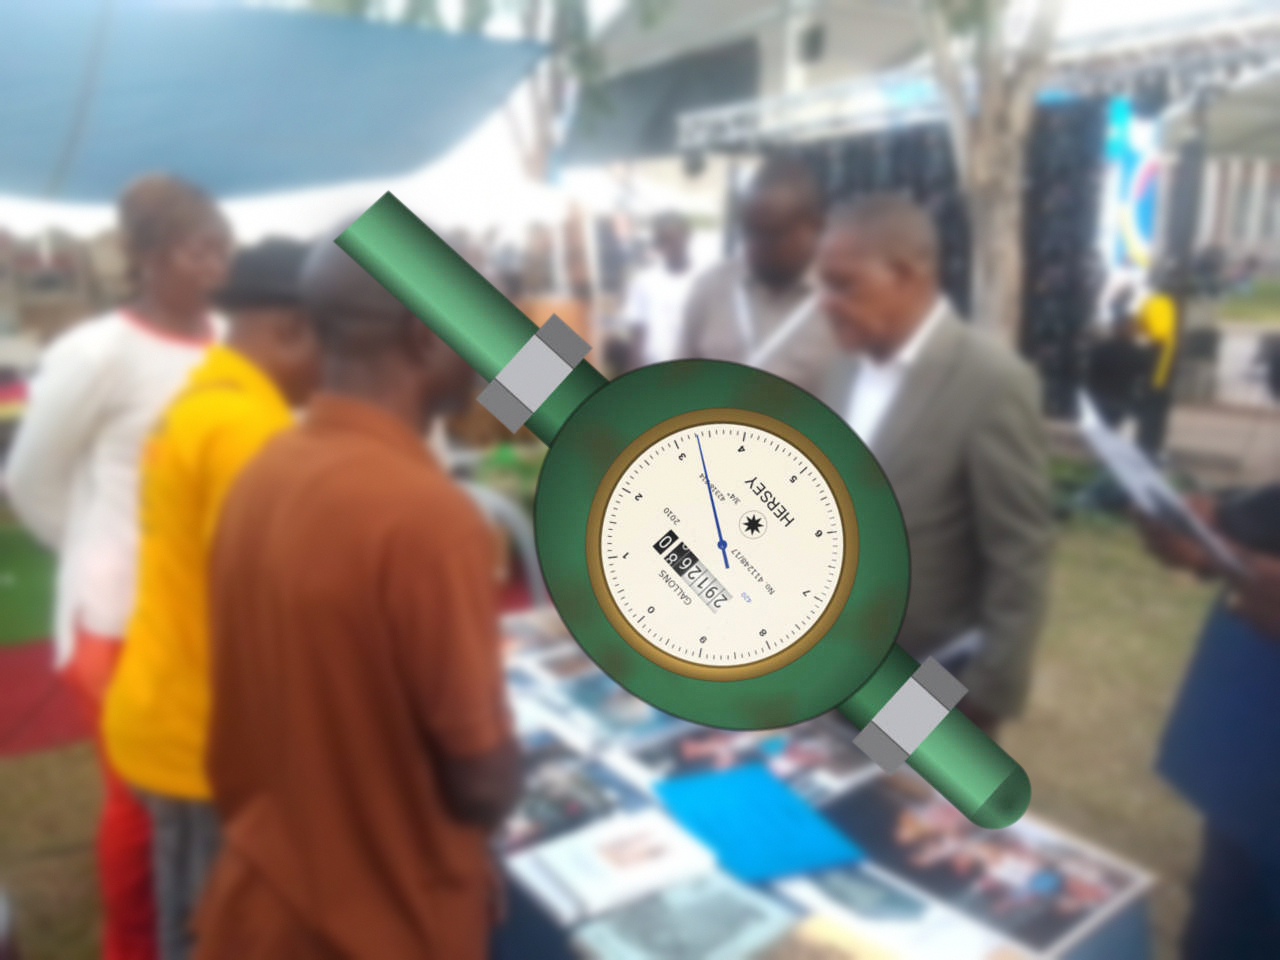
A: 2912683.3 gal
